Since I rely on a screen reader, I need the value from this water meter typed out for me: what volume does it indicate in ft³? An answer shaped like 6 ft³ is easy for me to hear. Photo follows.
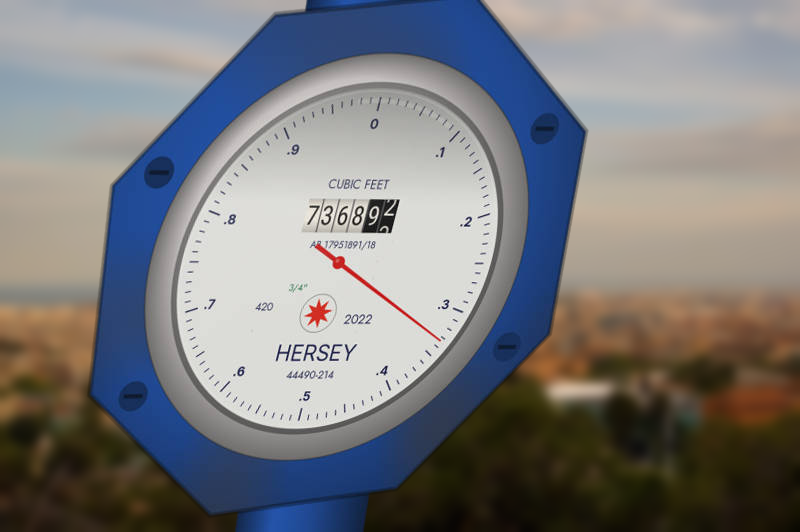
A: 736892.33 ft³
